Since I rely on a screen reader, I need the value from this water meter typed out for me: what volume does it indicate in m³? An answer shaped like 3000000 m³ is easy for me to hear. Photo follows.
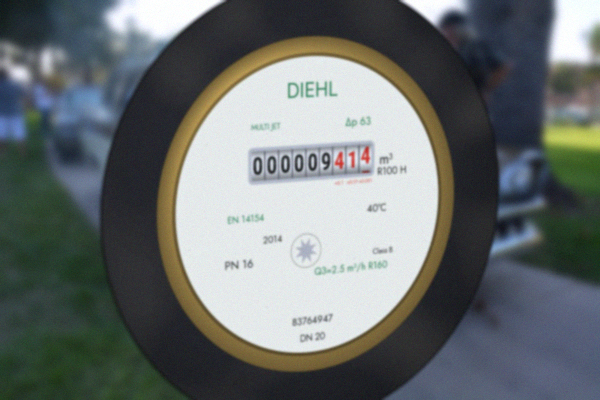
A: 9.414 m³
